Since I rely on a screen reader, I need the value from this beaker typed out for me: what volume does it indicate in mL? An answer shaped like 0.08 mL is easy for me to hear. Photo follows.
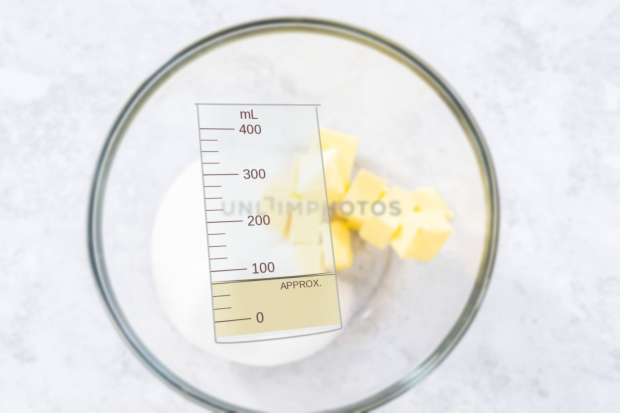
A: 75 mL
